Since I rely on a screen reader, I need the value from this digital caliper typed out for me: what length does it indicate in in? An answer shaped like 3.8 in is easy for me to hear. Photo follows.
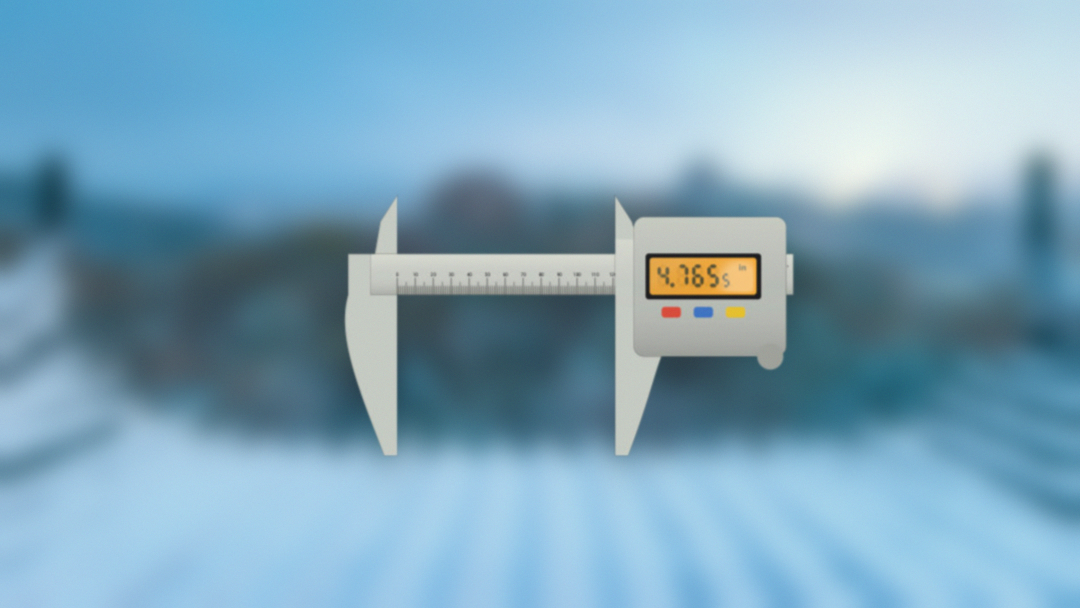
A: 4.7655 in
